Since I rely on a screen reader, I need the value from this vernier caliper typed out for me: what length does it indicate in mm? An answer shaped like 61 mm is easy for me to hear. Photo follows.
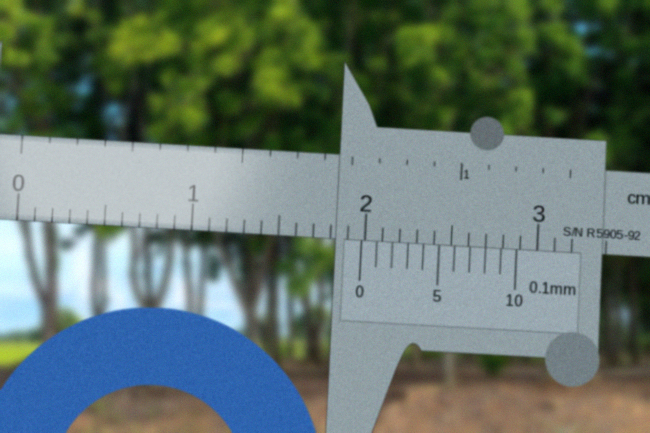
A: 19.8 mm
